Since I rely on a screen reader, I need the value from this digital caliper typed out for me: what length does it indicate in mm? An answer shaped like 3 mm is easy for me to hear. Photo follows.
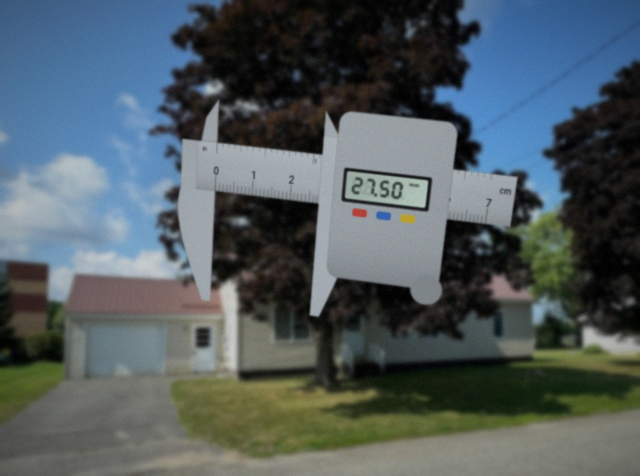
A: 27.50 mm
